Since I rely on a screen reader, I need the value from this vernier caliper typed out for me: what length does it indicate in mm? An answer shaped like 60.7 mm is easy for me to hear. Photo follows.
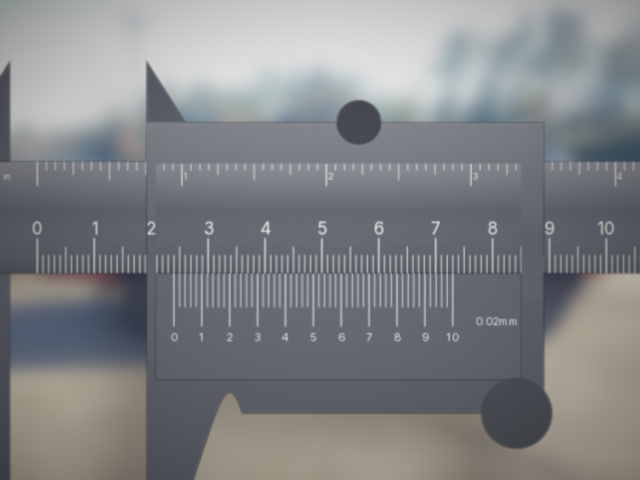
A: 24.0 mm
